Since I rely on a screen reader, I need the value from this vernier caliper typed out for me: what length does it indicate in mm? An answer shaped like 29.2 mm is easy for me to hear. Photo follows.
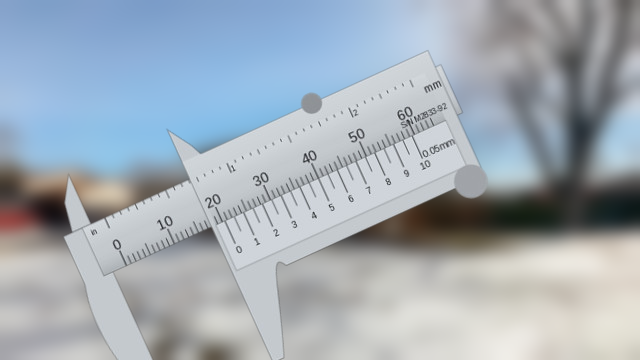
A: 20.5 mm
